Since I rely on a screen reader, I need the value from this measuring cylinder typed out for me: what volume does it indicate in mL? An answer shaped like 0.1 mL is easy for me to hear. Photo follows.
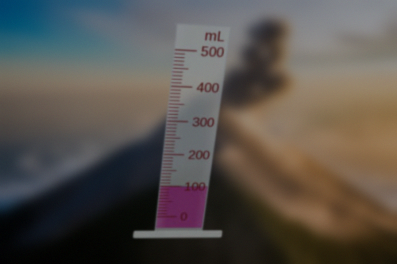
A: 100 mL
